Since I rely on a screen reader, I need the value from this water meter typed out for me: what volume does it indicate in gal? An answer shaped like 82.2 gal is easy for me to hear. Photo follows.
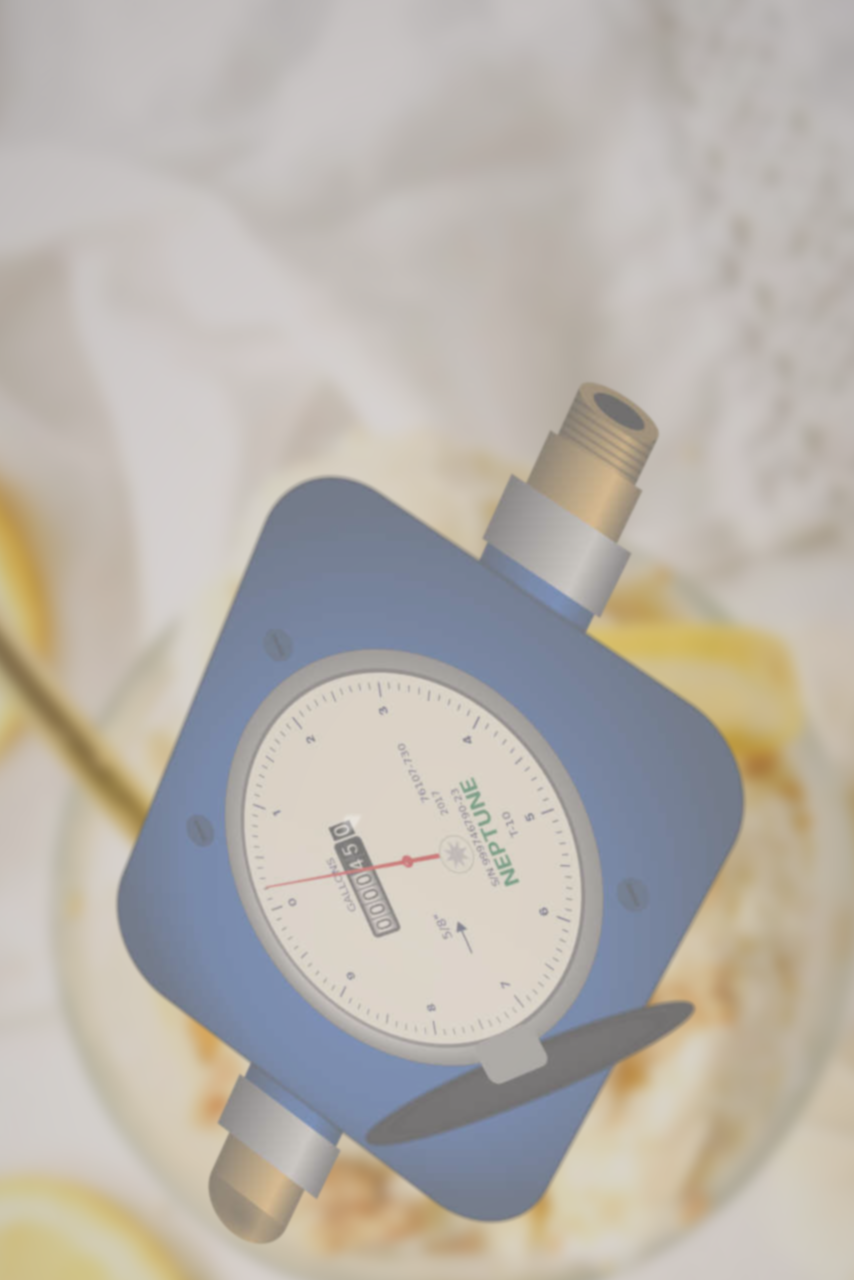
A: 450.2 gal
